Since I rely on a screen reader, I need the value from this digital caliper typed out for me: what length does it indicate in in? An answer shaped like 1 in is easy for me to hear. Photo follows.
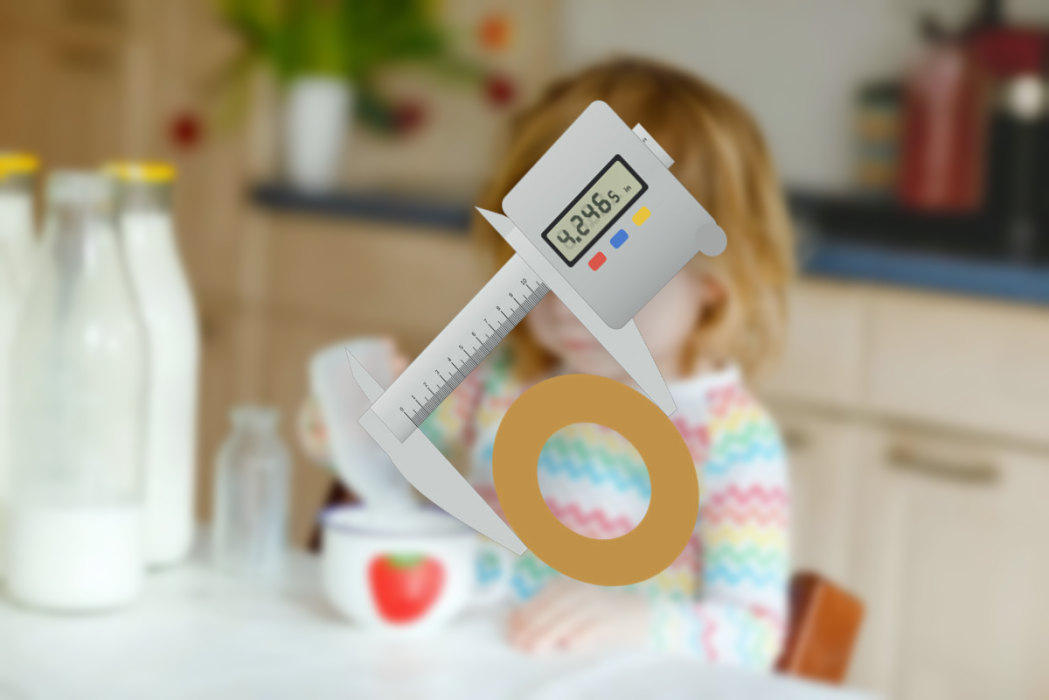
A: 4.2465 in
